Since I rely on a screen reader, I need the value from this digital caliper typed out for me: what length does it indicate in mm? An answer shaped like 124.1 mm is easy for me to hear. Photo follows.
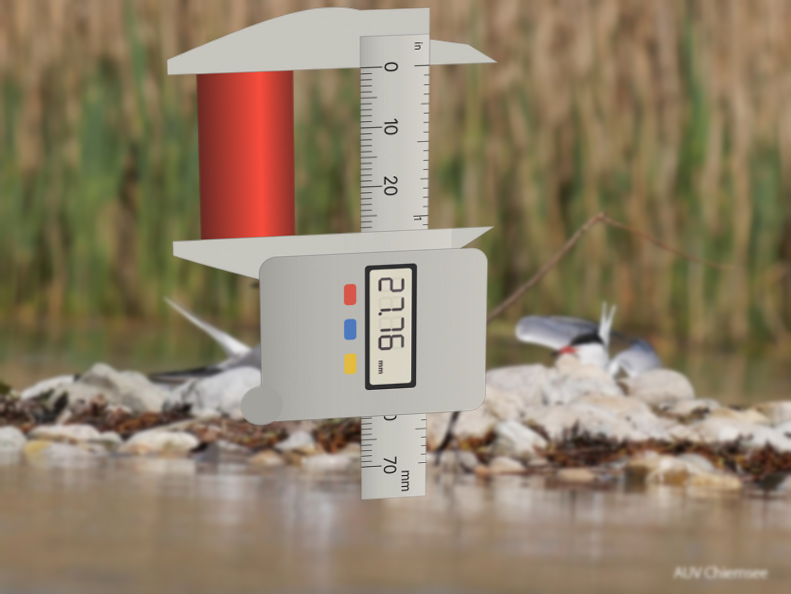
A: 27.76 mm
